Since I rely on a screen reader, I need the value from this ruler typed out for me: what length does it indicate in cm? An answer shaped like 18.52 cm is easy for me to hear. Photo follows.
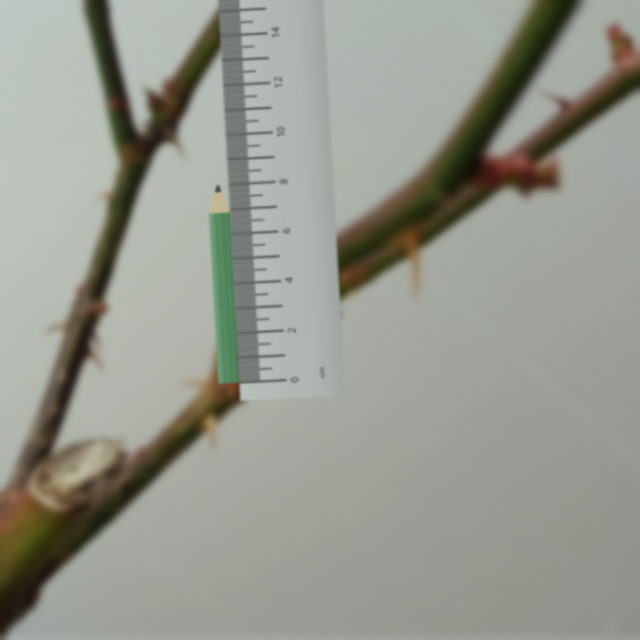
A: 8 cm
